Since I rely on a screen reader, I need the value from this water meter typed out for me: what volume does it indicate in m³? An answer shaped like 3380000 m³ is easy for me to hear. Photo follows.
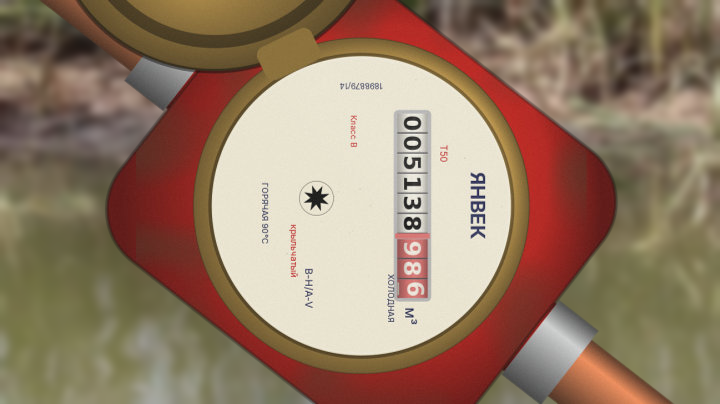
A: 5138.986 m³
